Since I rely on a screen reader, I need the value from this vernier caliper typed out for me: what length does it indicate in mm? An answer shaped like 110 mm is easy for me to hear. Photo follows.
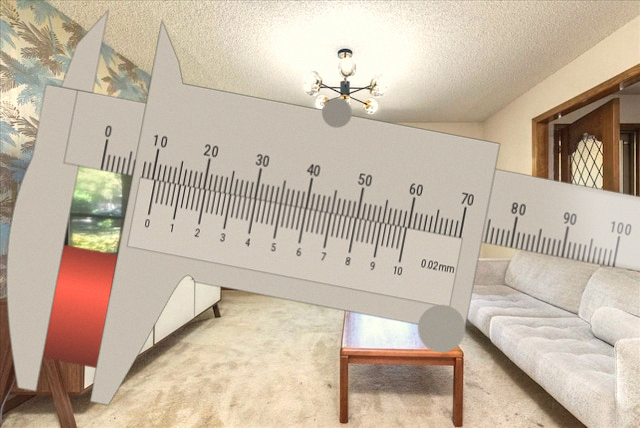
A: 10.5 mm
